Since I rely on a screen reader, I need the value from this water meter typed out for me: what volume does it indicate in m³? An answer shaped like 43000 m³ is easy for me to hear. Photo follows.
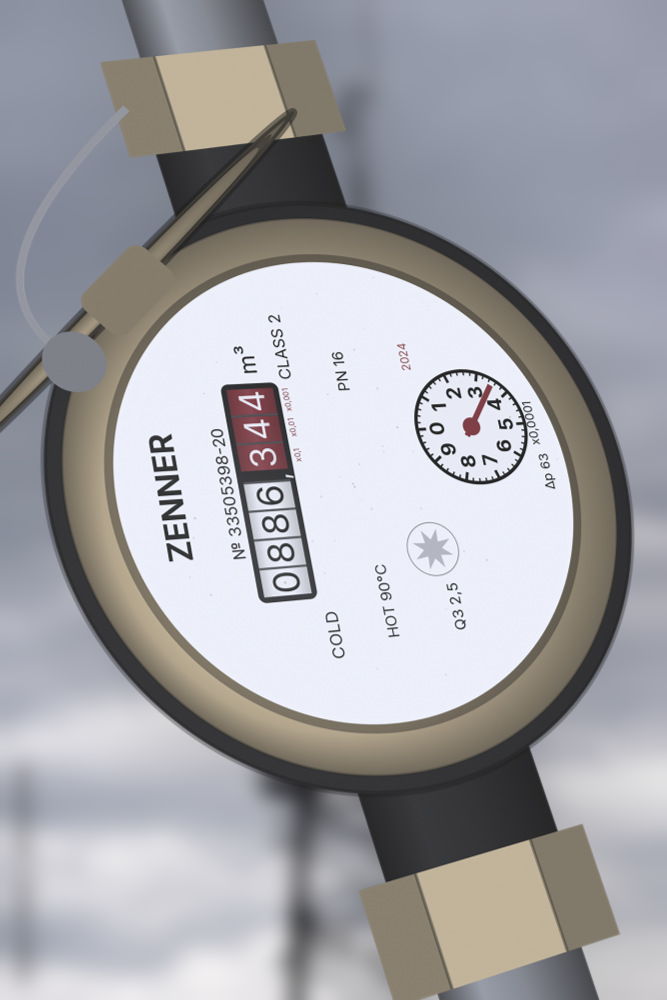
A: 886.3443 m³
